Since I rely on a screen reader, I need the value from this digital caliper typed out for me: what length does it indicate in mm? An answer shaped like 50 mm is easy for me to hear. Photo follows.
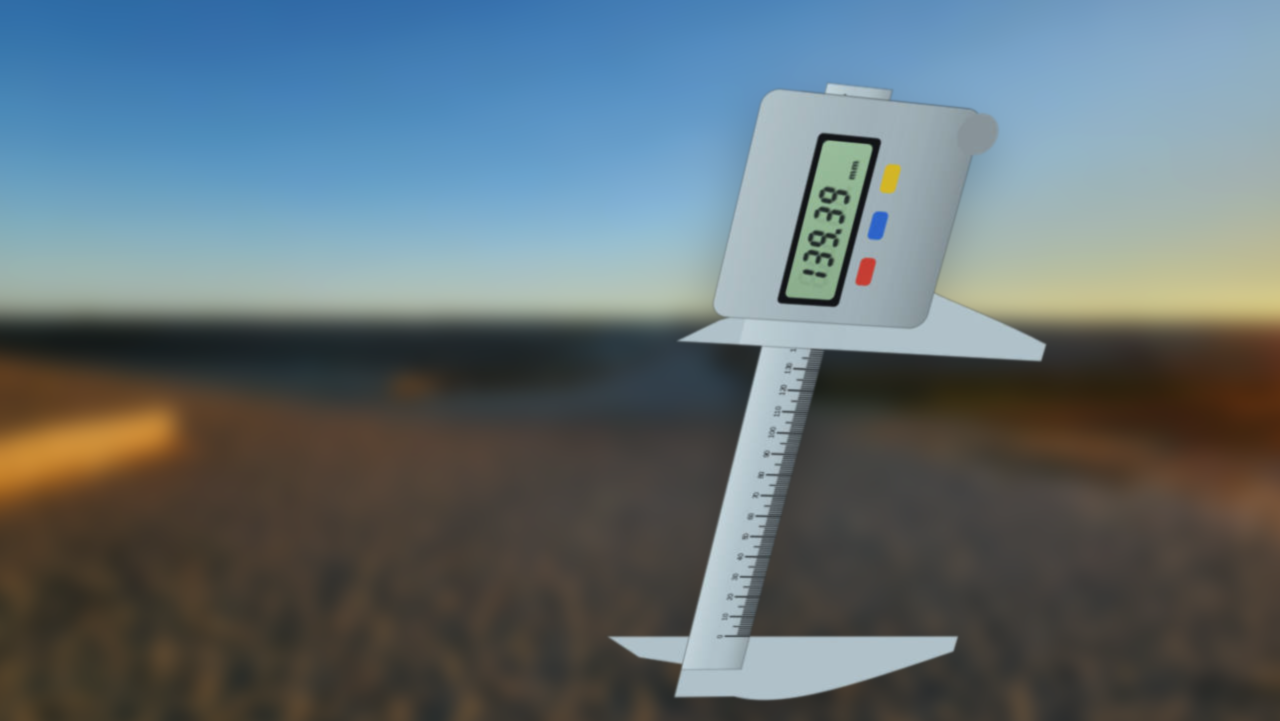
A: 139.39 mm
